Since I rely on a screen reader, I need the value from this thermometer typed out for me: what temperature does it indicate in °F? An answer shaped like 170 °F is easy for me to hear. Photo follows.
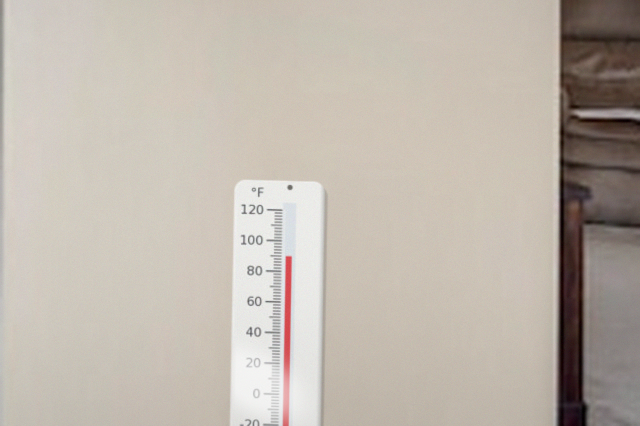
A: 90 °F
